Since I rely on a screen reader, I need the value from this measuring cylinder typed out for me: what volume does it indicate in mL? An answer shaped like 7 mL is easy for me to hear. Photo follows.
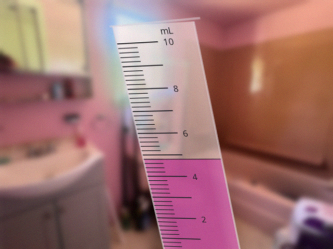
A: 4.8 mL
